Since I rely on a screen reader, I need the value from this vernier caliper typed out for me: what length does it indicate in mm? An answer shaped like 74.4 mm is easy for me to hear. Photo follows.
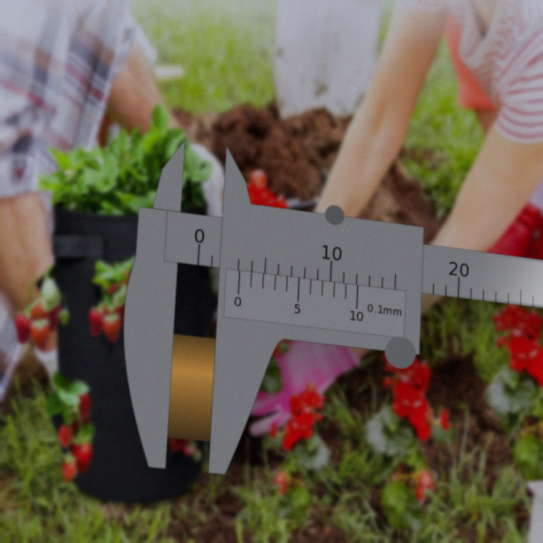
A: 3.1 mm
